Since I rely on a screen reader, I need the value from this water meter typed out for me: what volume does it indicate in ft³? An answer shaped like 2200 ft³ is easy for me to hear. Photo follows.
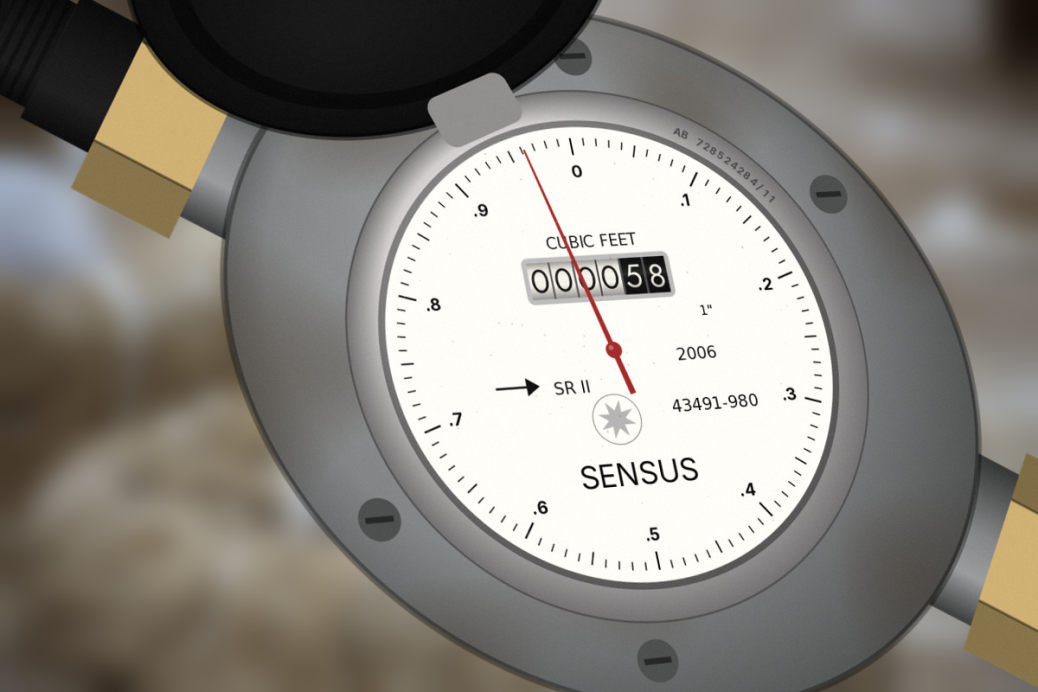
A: 57.96 ft³
